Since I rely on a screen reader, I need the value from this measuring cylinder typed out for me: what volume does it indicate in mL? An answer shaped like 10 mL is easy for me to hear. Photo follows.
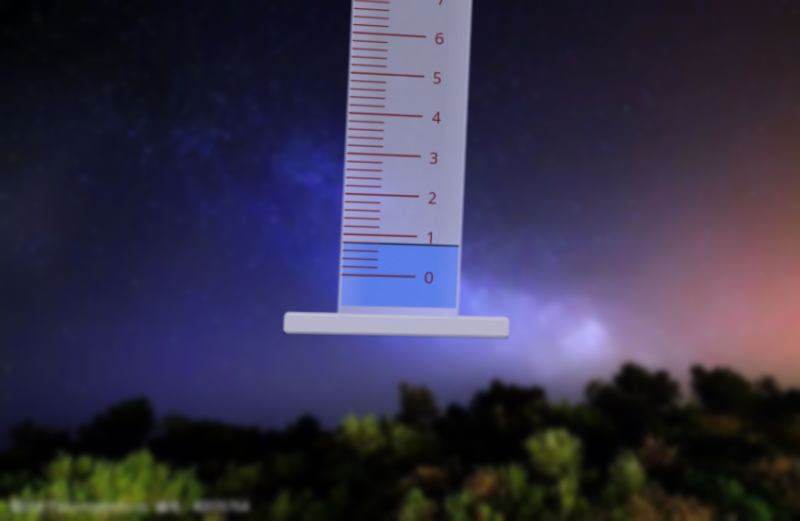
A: 0.8 mL
